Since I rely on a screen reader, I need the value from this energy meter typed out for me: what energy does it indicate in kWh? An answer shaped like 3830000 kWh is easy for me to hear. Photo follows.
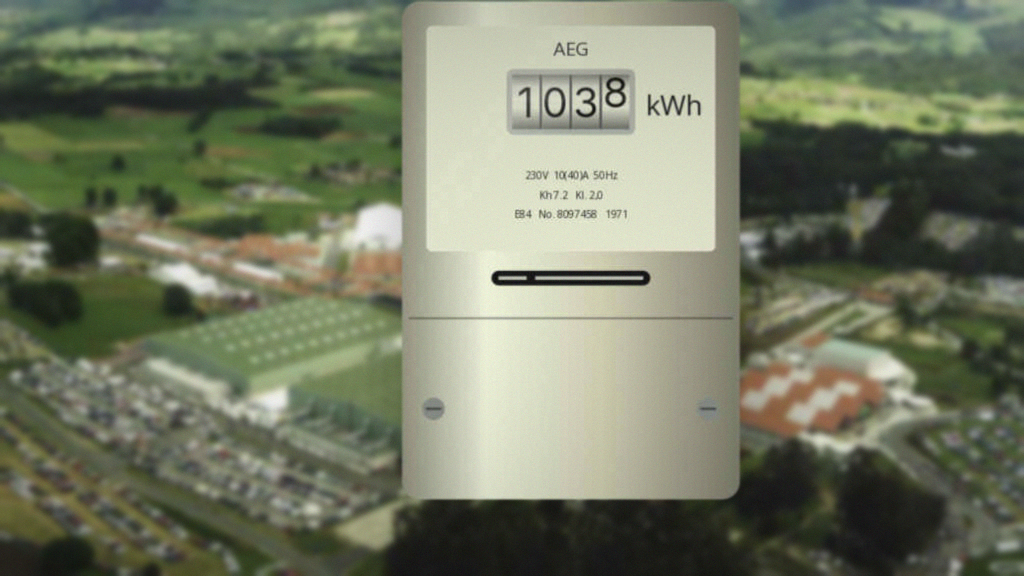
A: 1038 kWh
